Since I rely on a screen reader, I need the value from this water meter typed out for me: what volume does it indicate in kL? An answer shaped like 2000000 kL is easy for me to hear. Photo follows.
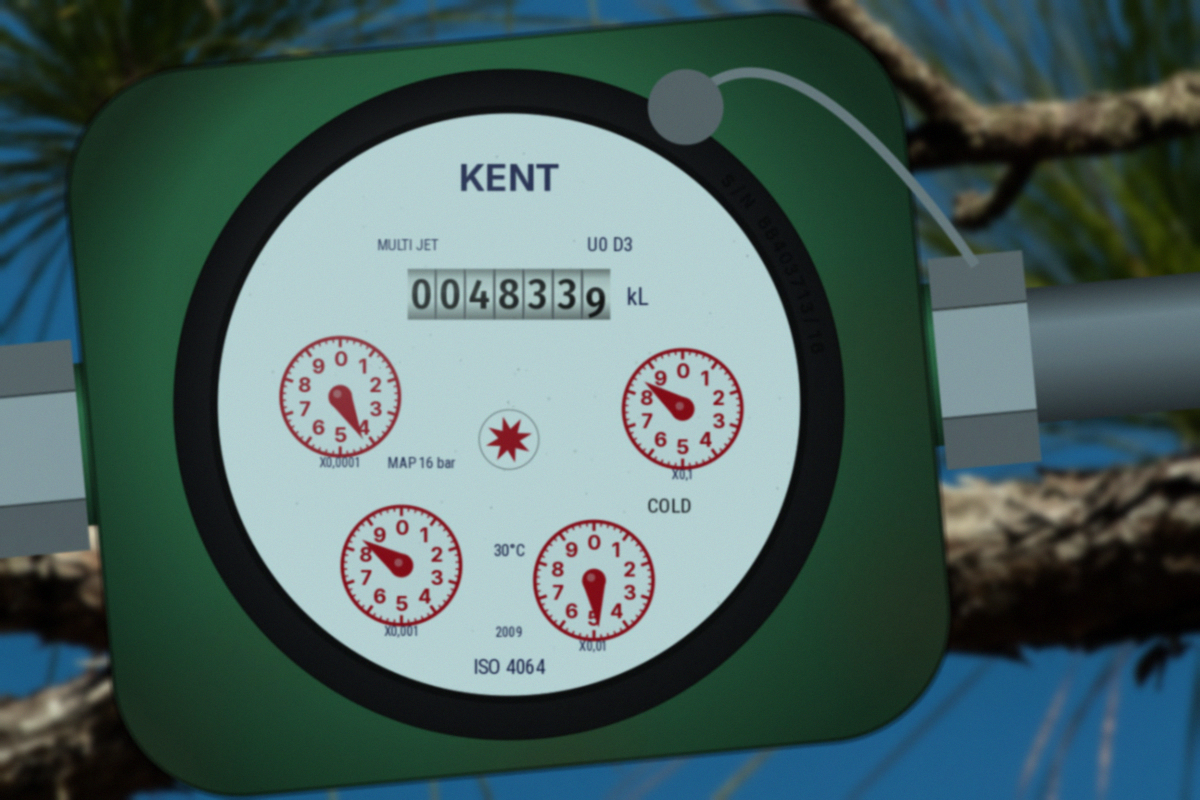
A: 48338.8484 kL
